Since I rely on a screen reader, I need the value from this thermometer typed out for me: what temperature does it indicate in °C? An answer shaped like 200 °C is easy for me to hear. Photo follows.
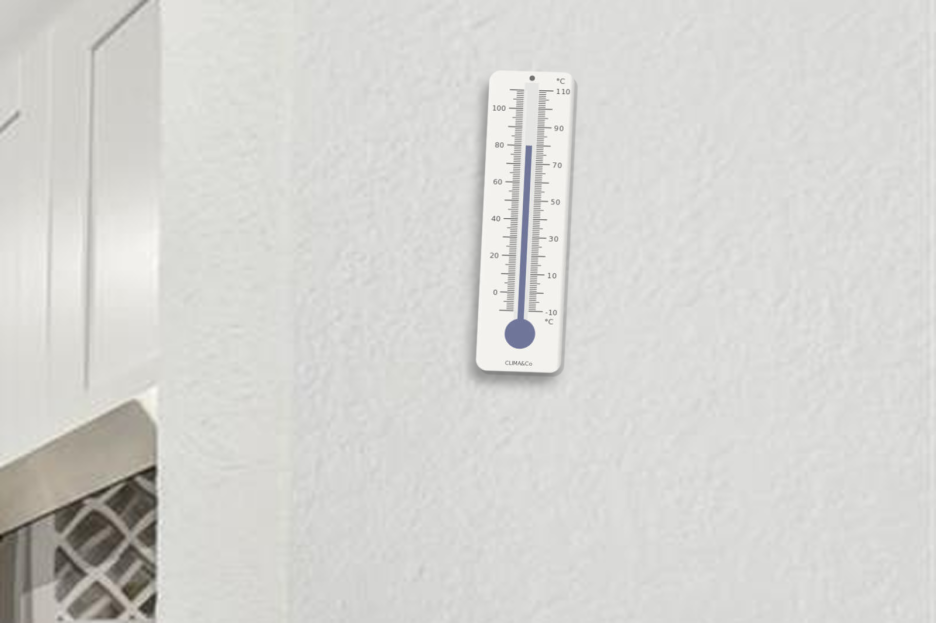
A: 80 °C
